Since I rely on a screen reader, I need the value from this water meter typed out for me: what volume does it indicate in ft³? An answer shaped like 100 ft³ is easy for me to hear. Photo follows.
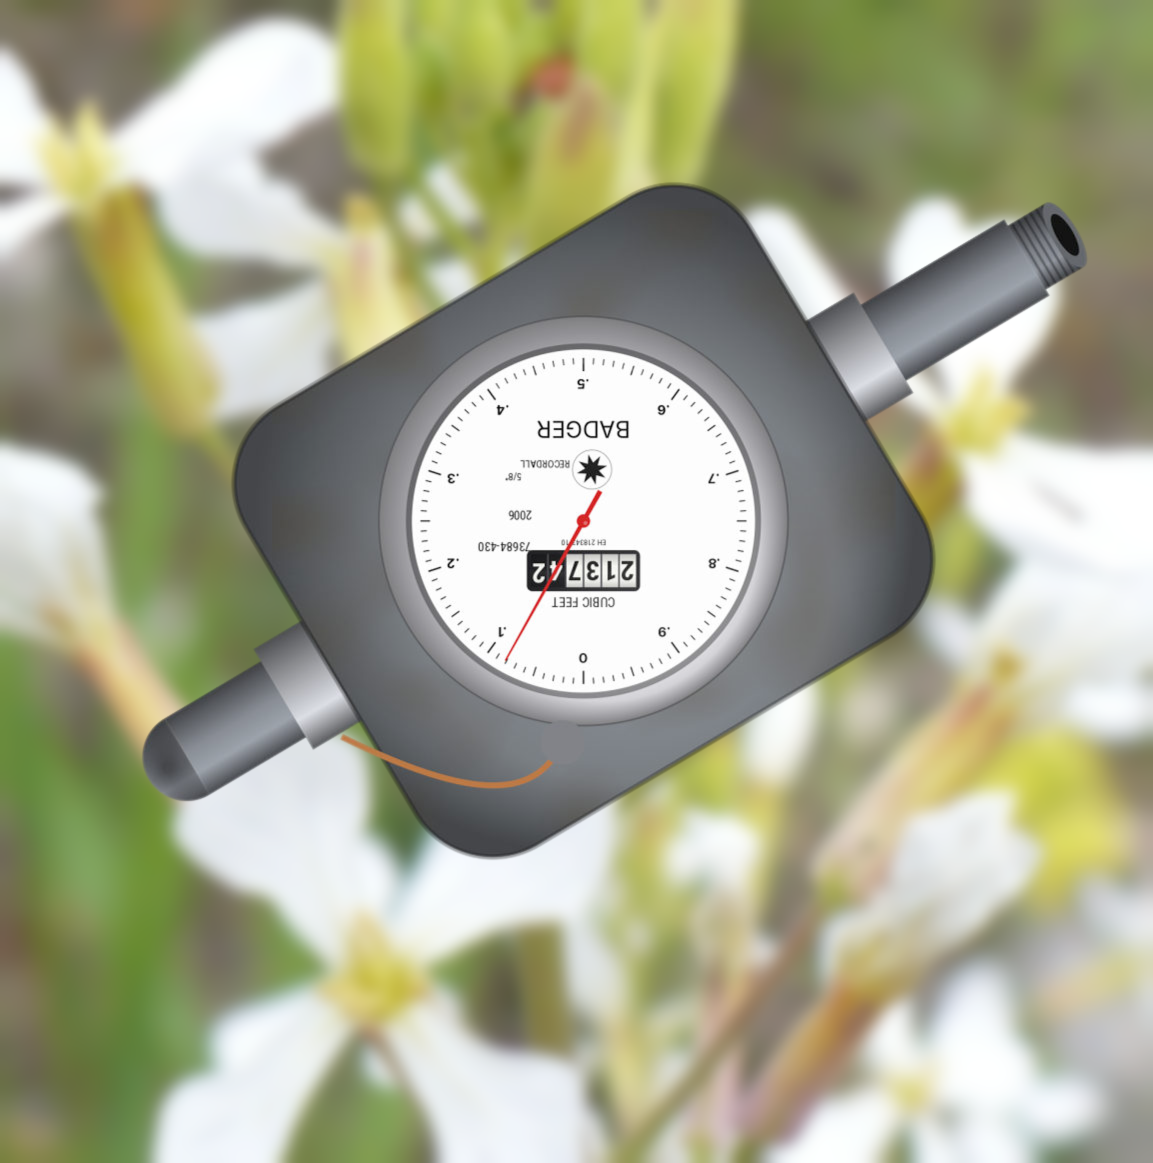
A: 213742.08 ft³
